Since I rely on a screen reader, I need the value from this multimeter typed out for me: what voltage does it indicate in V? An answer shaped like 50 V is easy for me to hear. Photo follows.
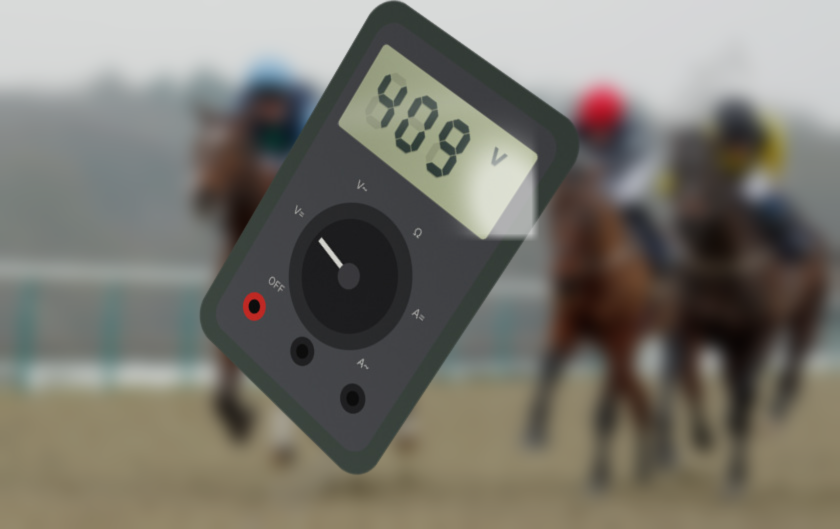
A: 409 V
